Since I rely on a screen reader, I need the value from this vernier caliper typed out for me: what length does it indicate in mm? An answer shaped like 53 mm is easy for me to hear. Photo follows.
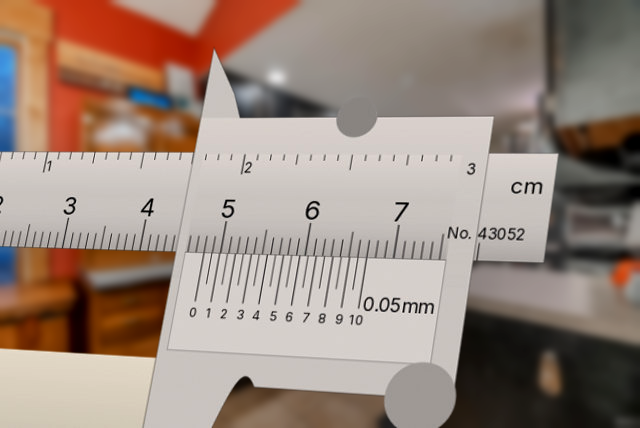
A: 48.0 mm
